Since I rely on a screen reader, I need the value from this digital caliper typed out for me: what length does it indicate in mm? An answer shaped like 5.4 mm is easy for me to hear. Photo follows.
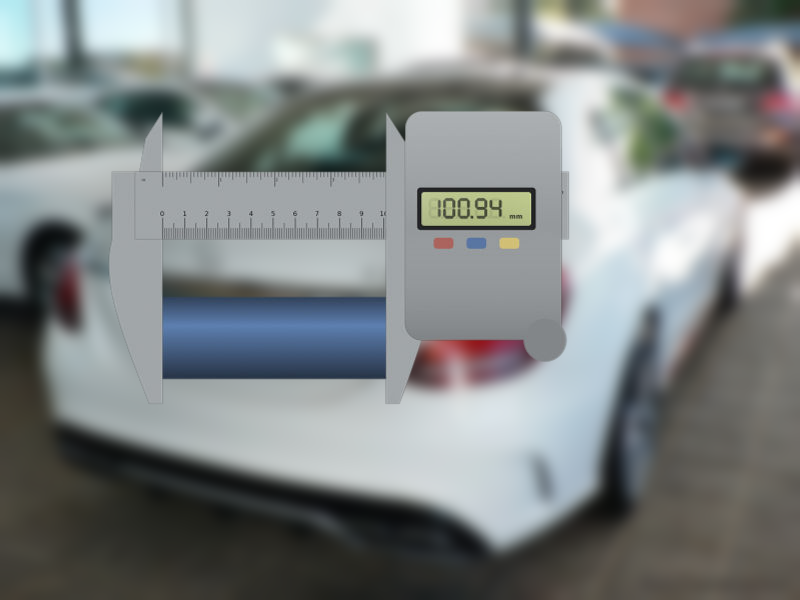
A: 100.94 mm
